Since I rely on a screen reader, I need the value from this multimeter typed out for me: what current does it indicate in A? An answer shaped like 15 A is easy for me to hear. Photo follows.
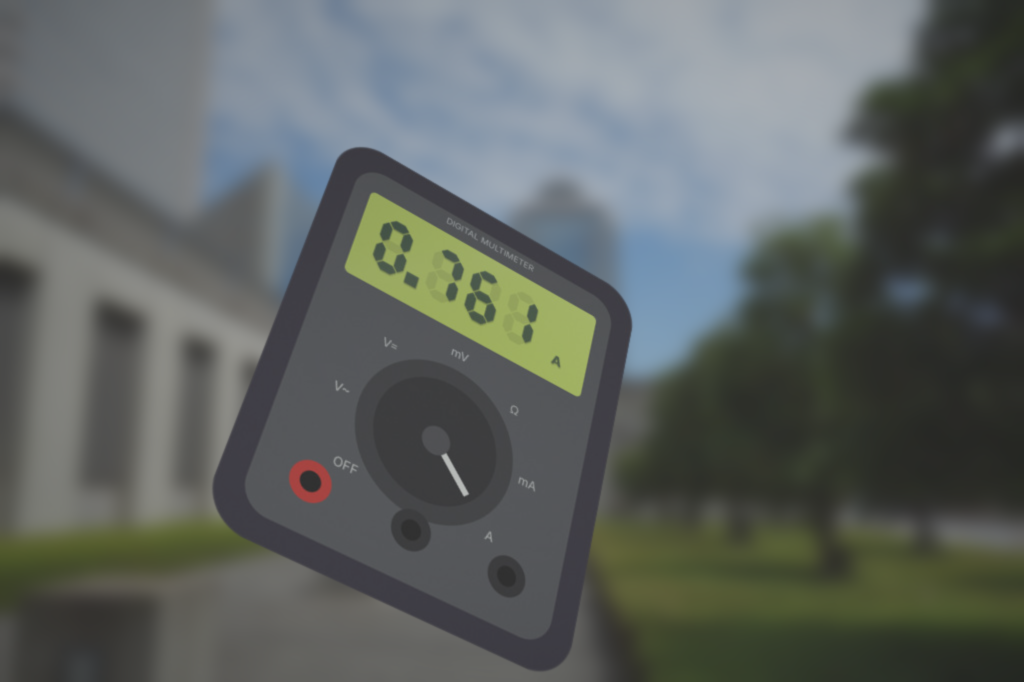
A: 0.761 A
